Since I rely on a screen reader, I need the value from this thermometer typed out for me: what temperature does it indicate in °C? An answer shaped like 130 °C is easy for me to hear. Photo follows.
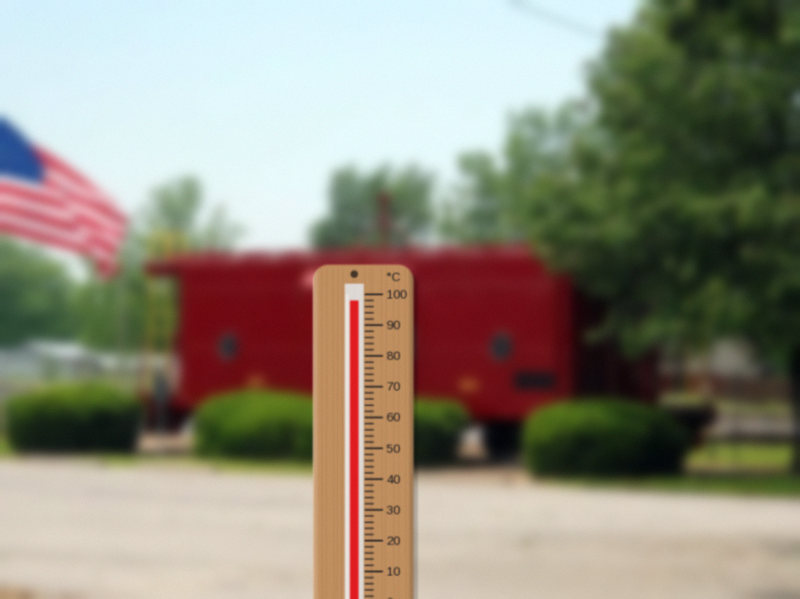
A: 98 °C
